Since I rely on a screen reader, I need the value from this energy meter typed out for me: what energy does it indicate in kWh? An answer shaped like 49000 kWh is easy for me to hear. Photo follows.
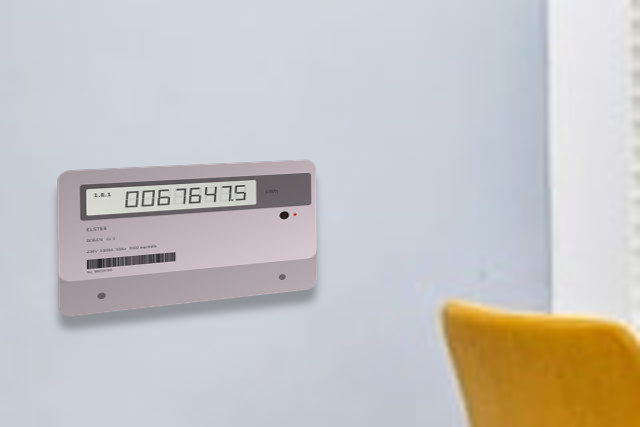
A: 67647.5 kWh
